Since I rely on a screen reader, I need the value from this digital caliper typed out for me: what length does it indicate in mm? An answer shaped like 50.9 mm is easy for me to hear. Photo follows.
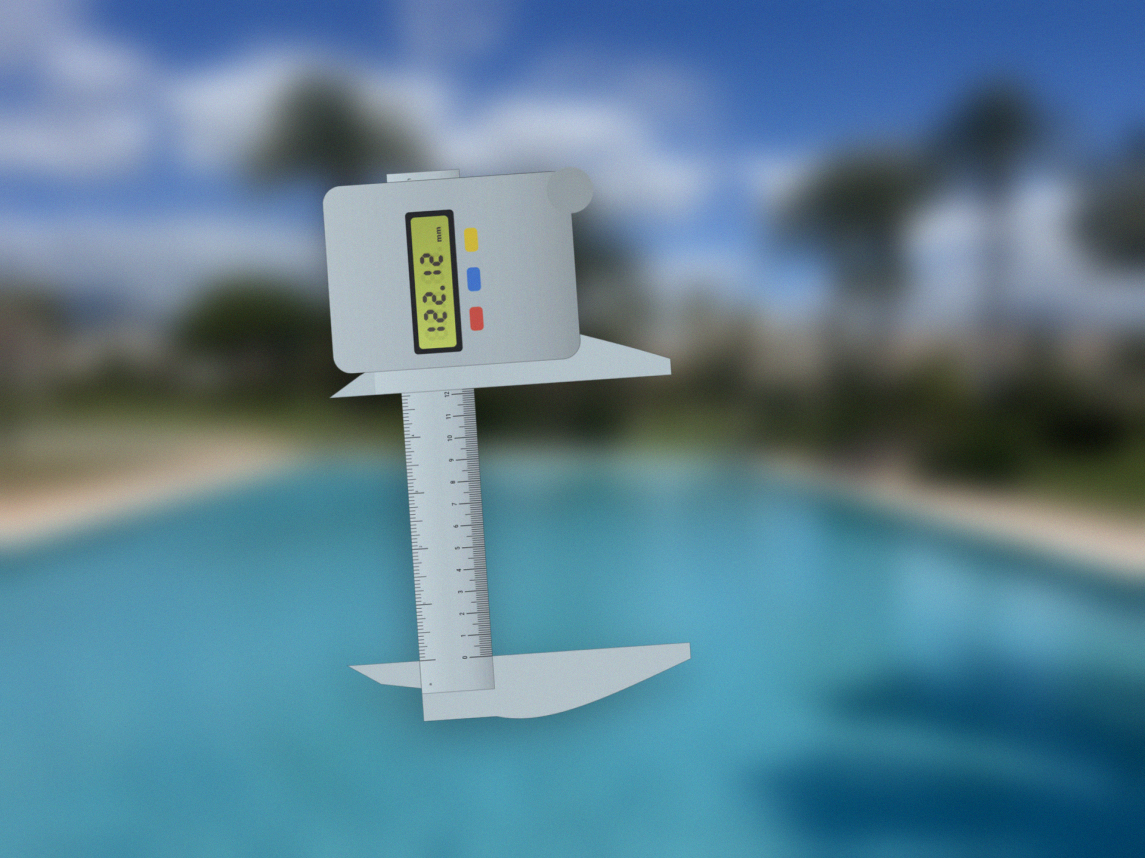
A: 122.12 mm
